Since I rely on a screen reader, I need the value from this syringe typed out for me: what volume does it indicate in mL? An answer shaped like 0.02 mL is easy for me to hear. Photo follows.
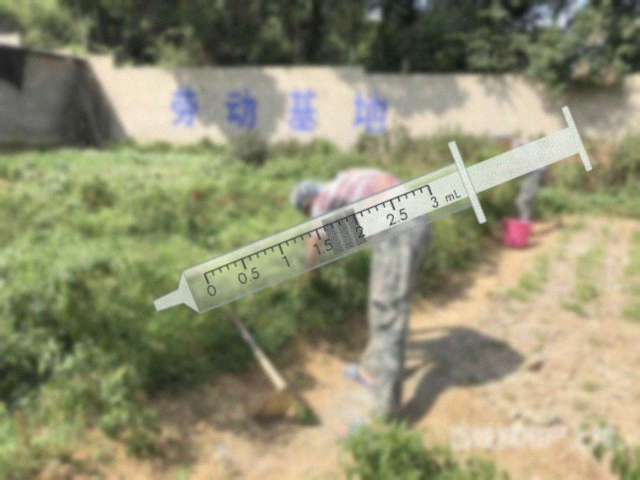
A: 1.6 mL
